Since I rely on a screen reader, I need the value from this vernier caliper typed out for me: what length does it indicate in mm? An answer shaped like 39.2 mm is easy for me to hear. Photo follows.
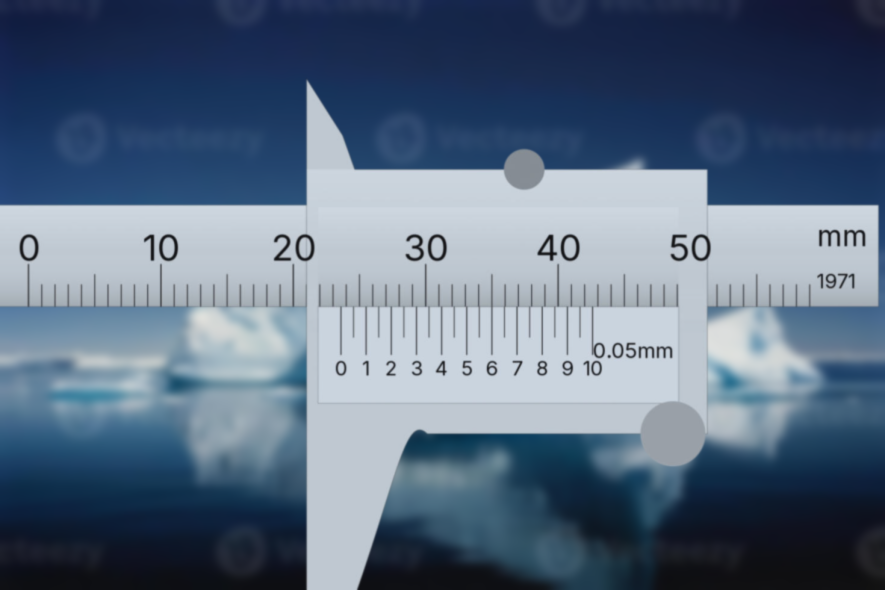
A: 23.6 mm
